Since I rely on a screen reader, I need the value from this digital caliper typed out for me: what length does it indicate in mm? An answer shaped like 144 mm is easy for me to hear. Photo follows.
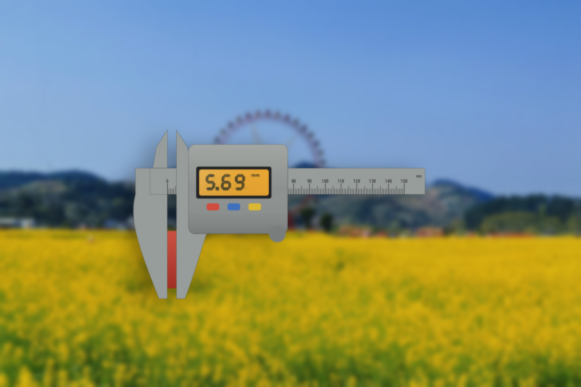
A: 5.69 mm
